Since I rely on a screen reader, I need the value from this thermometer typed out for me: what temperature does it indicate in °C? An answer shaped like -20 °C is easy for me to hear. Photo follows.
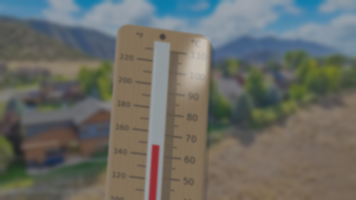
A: 65 °C
